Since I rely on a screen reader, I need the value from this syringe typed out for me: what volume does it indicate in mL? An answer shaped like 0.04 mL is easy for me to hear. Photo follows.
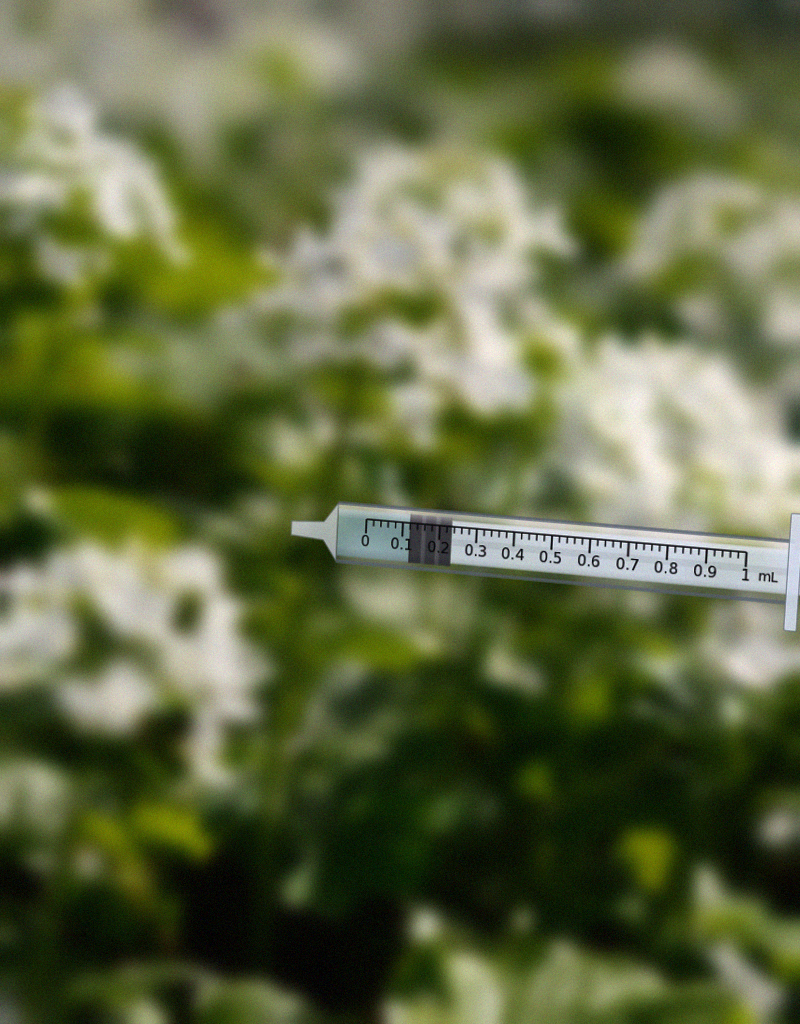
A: 0.12 mL
